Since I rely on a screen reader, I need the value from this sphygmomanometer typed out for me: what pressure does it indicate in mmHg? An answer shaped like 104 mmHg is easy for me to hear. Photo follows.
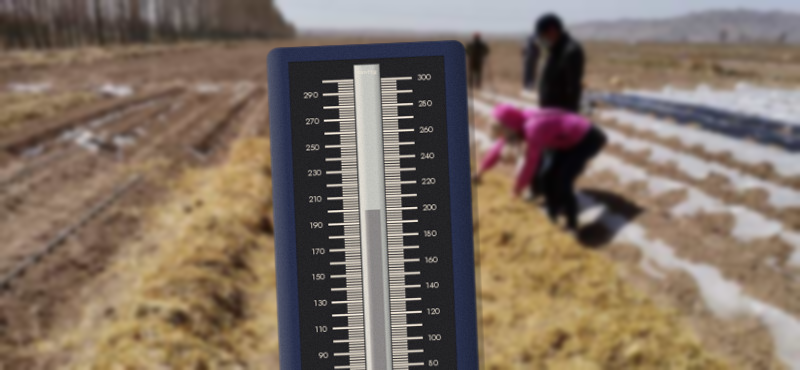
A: 200 mmHg
